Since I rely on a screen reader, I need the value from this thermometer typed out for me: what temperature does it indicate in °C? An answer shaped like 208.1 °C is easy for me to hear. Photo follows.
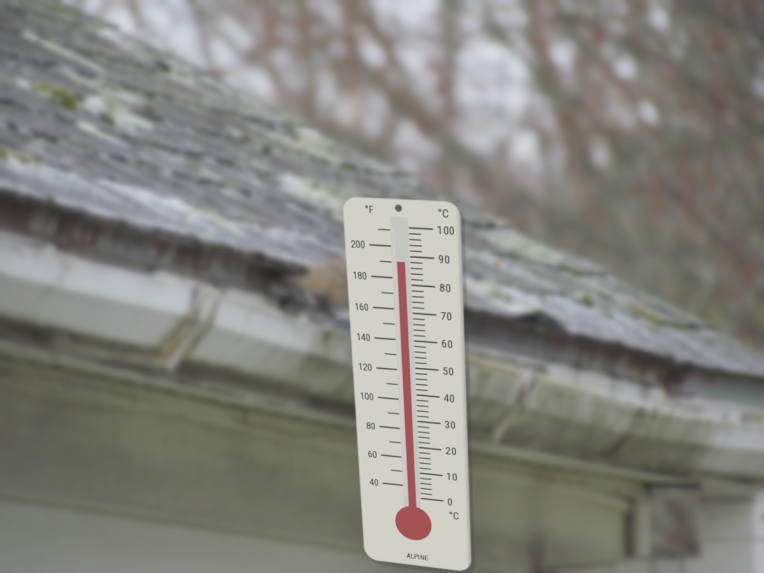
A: 88 °C
